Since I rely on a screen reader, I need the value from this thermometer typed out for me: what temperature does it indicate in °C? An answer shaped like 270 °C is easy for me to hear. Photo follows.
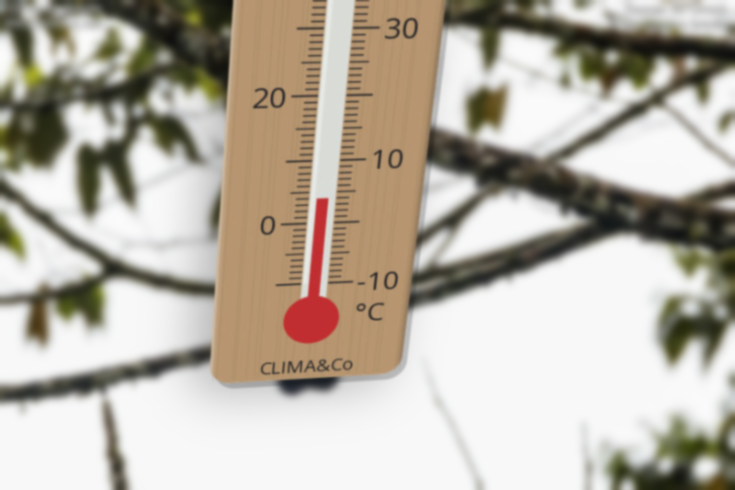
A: 4 °C
